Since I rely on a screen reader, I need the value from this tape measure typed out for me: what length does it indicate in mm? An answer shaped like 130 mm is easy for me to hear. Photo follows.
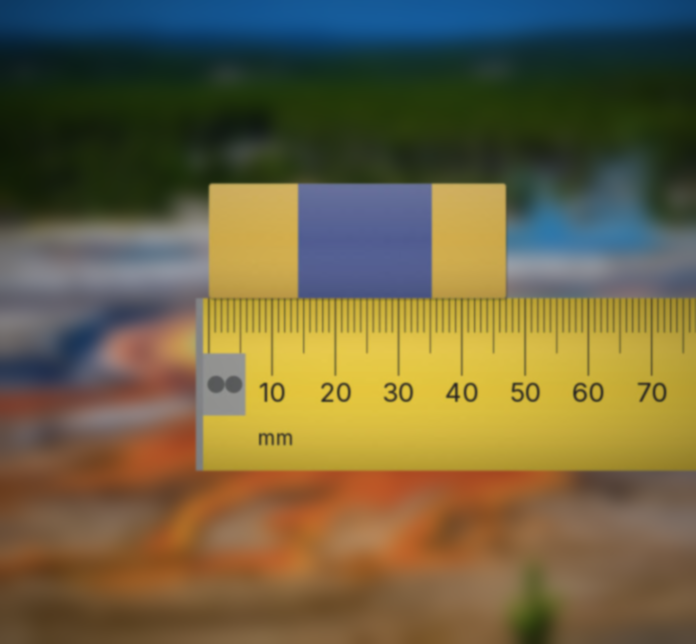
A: 47 mm
